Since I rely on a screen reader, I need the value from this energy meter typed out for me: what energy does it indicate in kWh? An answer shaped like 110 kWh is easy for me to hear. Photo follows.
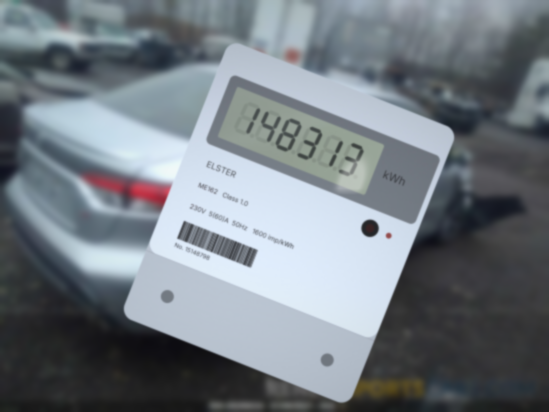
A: 148313 kWh
